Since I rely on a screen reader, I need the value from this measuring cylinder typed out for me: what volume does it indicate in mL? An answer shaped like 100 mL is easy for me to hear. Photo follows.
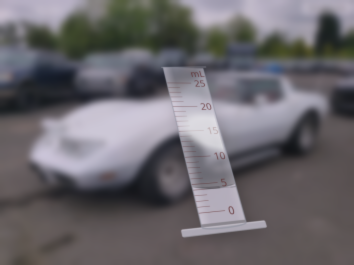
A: 4 mL
